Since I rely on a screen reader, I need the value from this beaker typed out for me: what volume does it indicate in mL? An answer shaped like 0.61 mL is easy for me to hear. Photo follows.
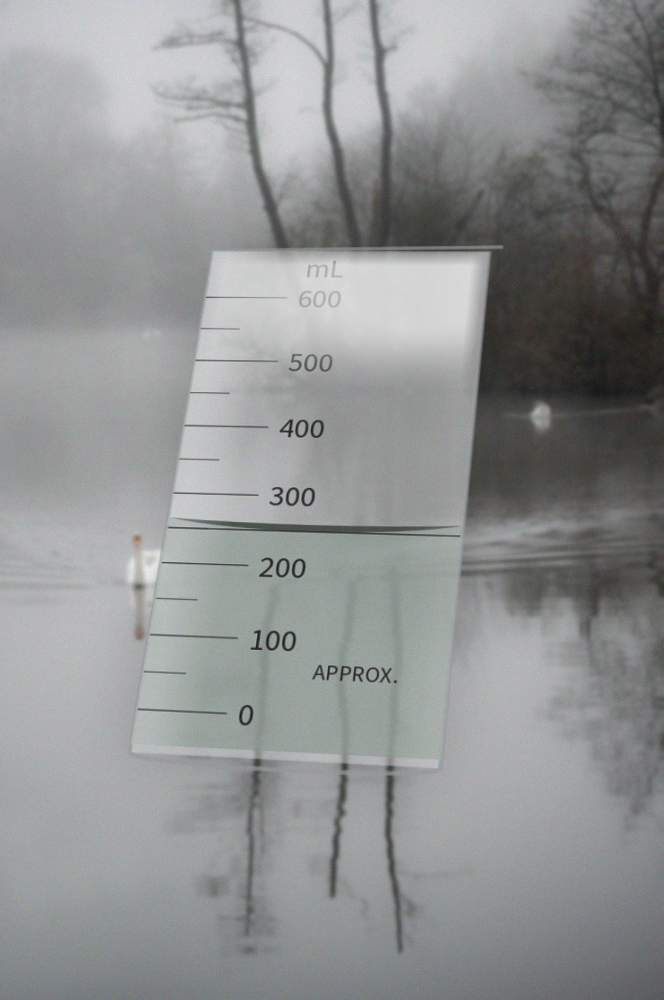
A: 250 mL
